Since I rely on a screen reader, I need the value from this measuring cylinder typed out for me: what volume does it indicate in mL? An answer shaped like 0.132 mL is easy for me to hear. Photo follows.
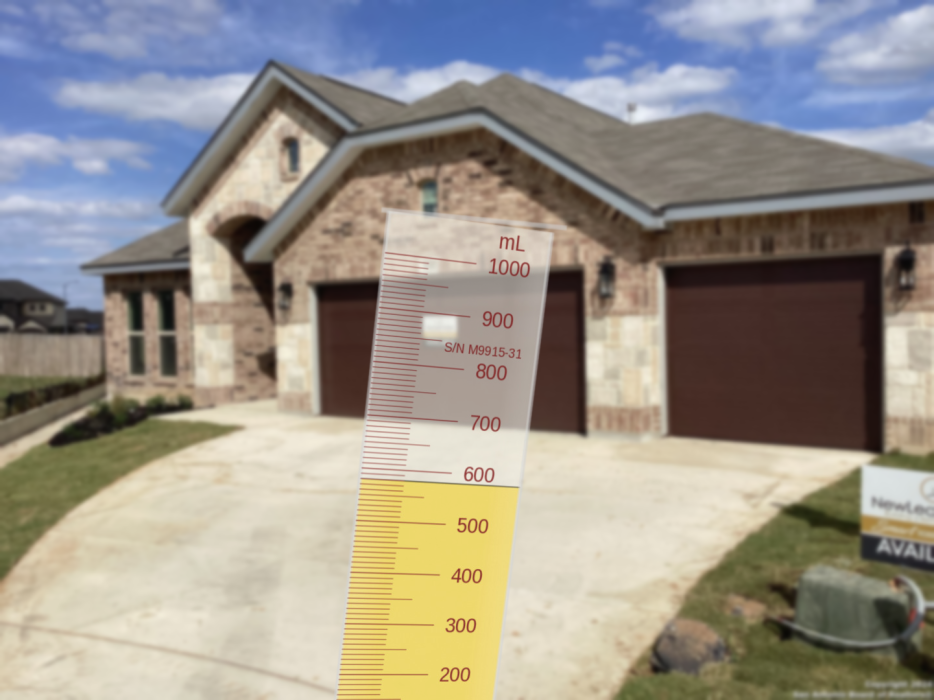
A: 580 mL
